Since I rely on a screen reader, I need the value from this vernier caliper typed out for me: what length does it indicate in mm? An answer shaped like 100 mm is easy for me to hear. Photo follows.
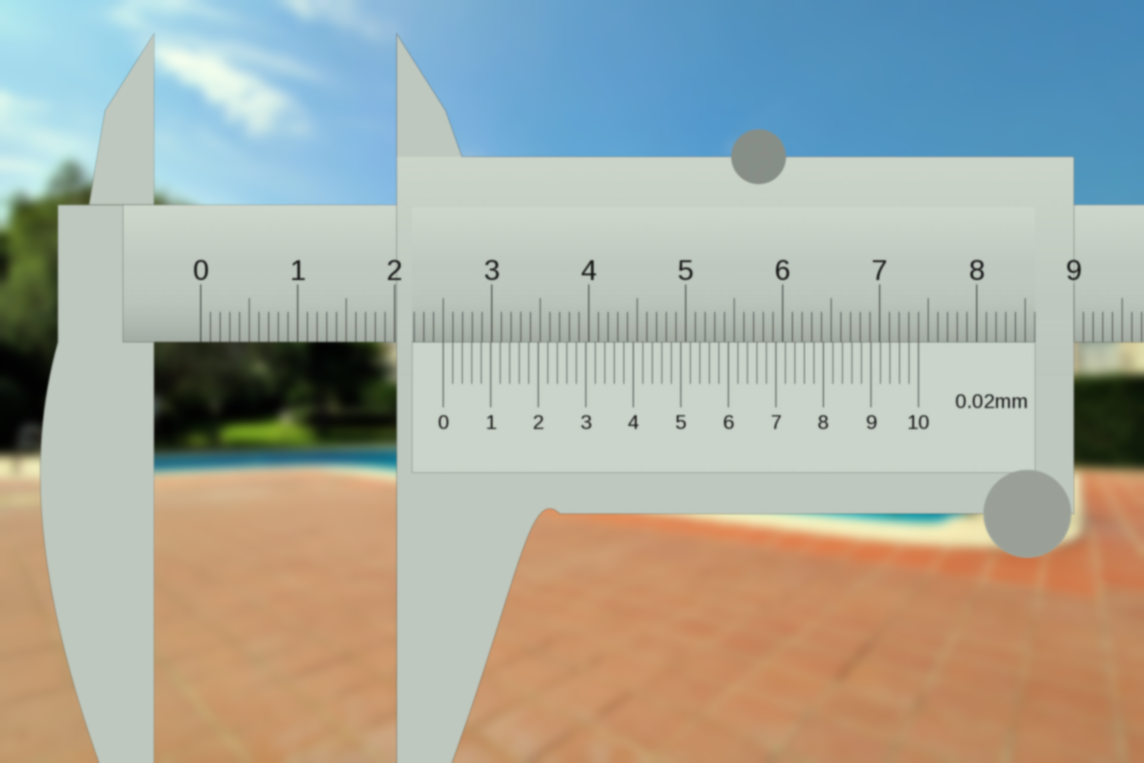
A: 25.0 mm
